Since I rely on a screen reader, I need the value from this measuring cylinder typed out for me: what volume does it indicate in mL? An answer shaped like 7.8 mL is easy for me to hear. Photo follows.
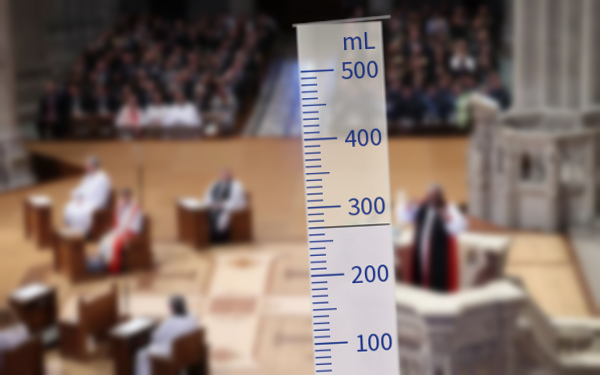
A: 270 mL
